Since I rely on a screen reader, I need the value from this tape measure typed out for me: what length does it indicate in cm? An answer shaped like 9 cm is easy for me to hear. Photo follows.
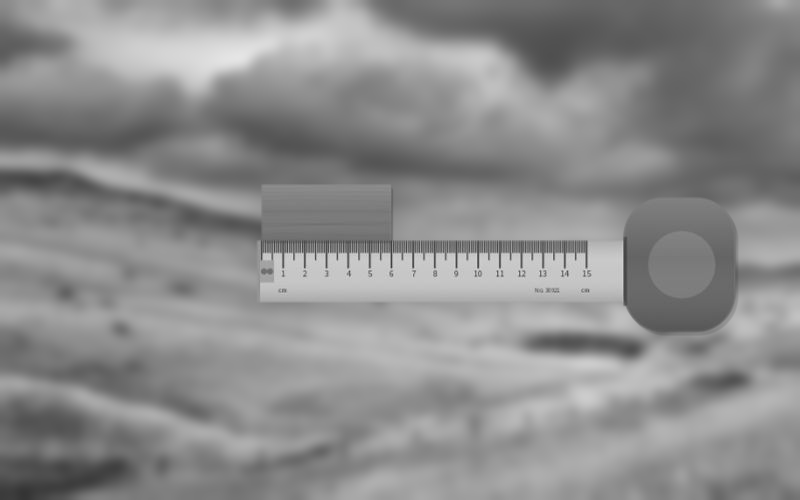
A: 6 cm
